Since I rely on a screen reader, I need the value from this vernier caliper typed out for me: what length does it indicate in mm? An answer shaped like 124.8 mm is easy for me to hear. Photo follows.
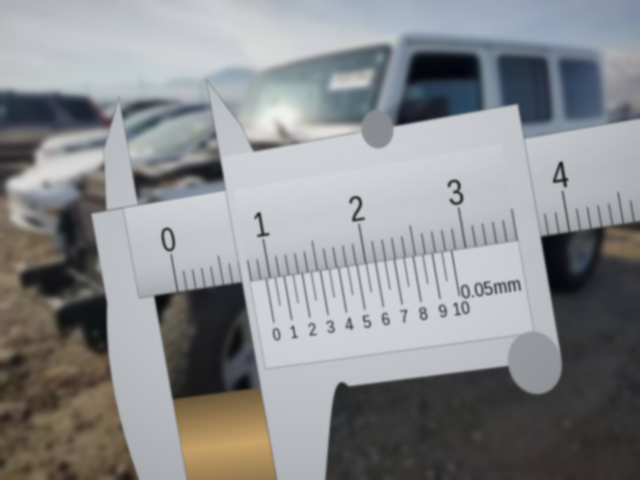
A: 9.6 mm
